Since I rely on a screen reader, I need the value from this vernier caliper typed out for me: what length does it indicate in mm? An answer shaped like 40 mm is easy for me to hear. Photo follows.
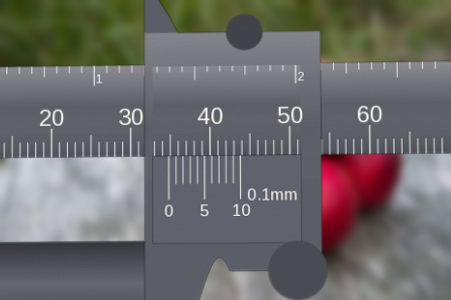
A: 34.8 mm
